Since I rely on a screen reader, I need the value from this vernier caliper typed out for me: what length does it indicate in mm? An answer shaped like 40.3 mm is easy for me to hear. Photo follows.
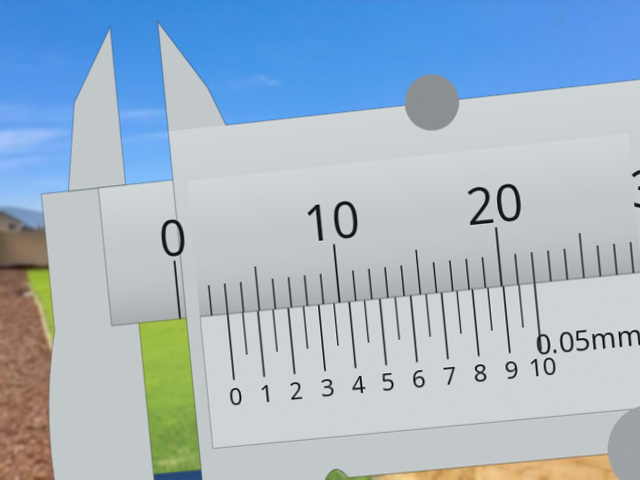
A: 3.0 mm
